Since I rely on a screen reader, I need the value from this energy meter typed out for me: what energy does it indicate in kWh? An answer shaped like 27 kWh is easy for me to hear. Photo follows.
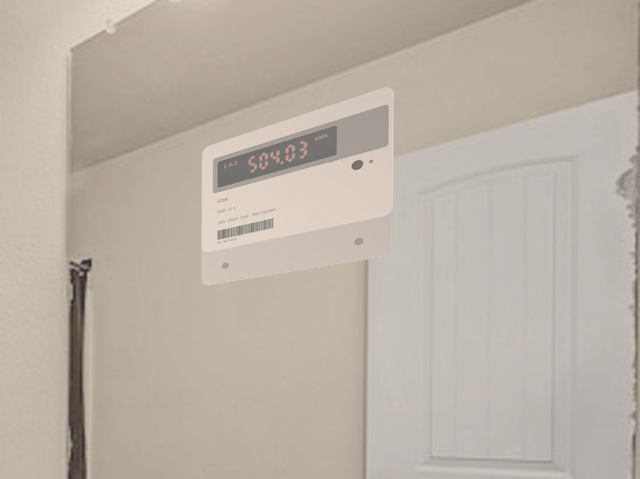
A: 504.03 kWh
